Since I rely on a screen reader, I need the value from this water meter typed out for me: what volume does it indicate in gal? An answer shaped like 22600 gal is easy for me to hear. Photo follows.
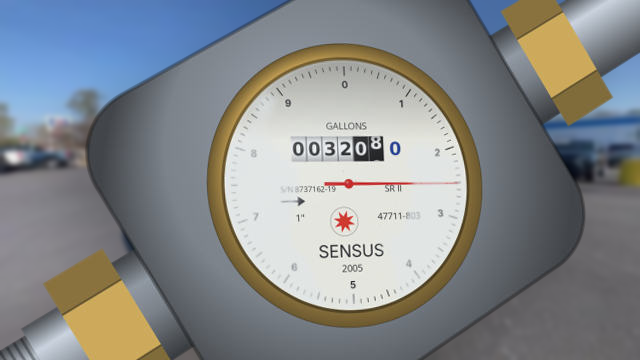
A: 32082.5 gal
